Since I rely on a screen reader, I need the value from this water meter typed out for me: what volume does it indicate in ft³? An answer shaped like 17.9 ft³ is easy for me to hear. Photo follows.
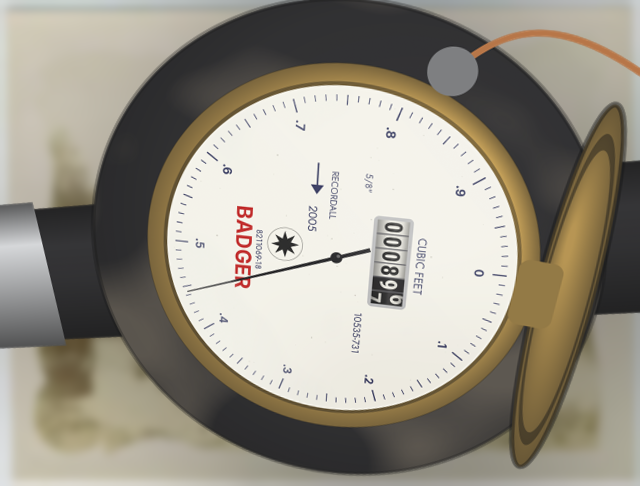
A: 896.44 ft³
